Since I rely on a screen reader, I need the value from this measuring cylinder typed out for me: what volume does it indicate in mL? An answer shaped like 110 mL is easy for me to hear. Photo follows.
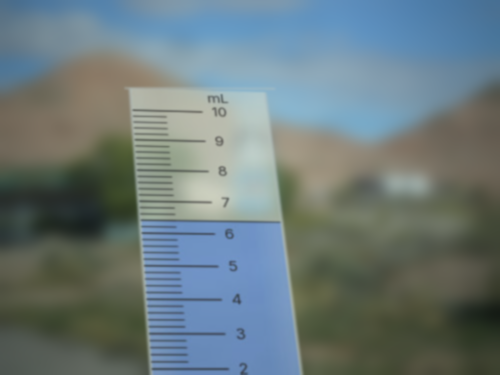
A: 6.4 mL
